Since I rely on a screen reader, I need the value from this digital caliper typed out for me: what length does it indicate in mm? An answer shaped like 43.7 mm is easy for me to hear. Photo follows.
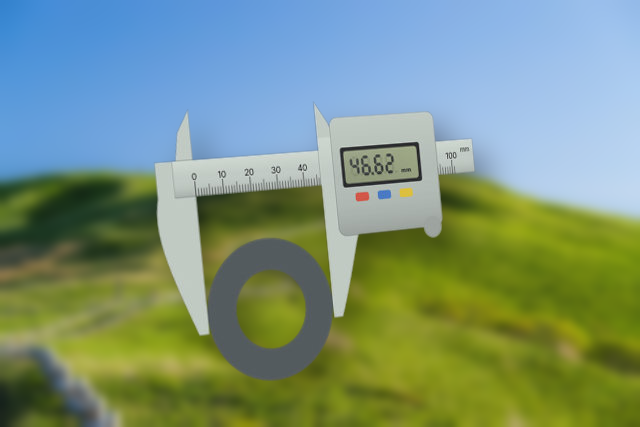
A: 46.62 mm
